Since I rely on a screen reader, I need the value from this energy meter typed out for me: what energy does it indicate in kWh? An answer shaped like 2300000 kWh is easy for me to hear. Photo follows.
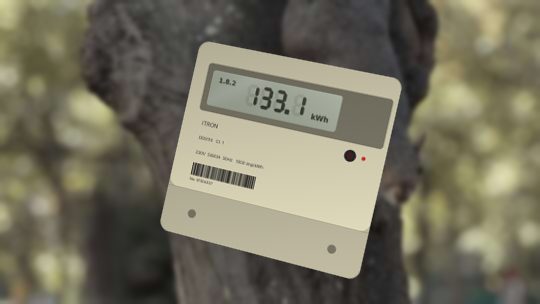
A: 133.1 kWh
